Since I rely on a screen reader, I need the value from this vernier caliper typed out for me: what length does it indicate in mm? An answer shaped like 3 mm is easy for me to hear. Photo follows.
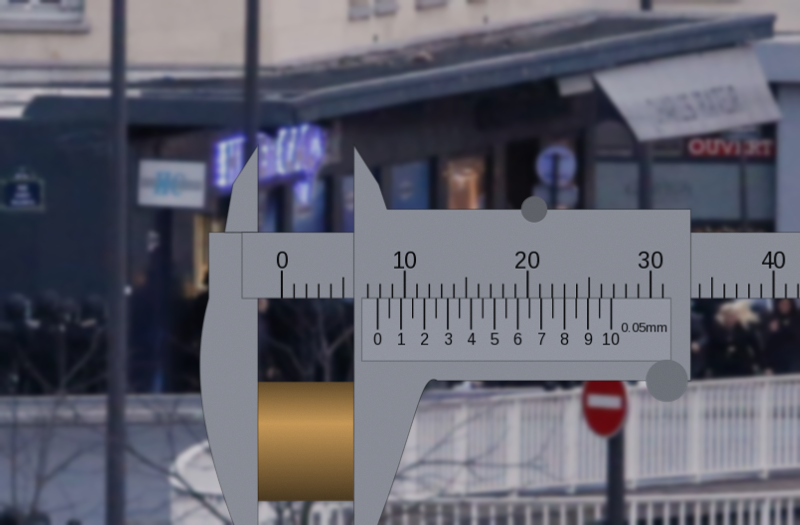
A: 7.8 mm
